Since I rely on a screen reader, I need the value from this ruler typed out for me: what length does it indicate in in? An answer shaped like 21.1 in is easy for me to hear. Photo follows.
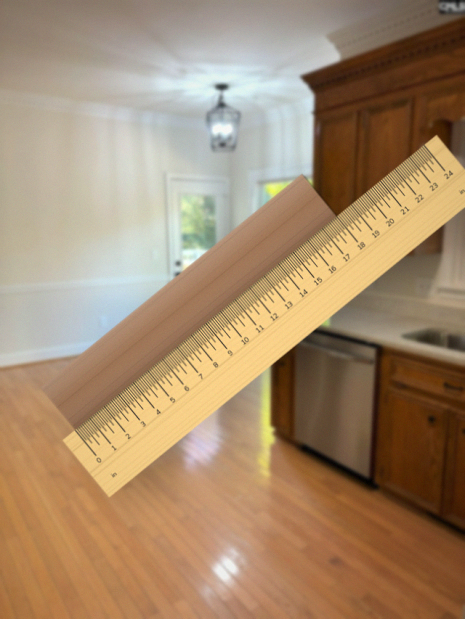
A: 18 in
